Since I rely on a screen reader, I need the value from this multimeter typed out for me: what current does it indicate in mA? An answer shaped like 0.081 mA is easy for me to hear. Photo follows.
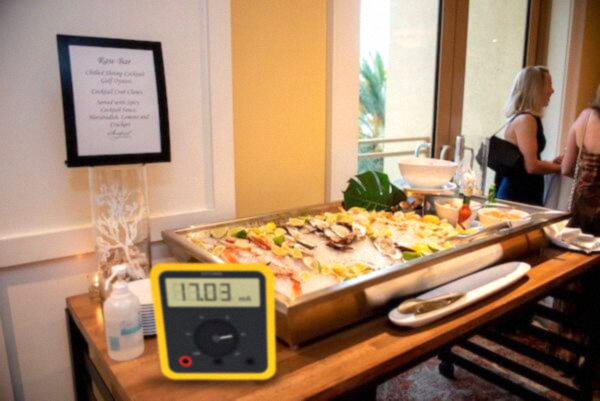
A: 17.03 mA
